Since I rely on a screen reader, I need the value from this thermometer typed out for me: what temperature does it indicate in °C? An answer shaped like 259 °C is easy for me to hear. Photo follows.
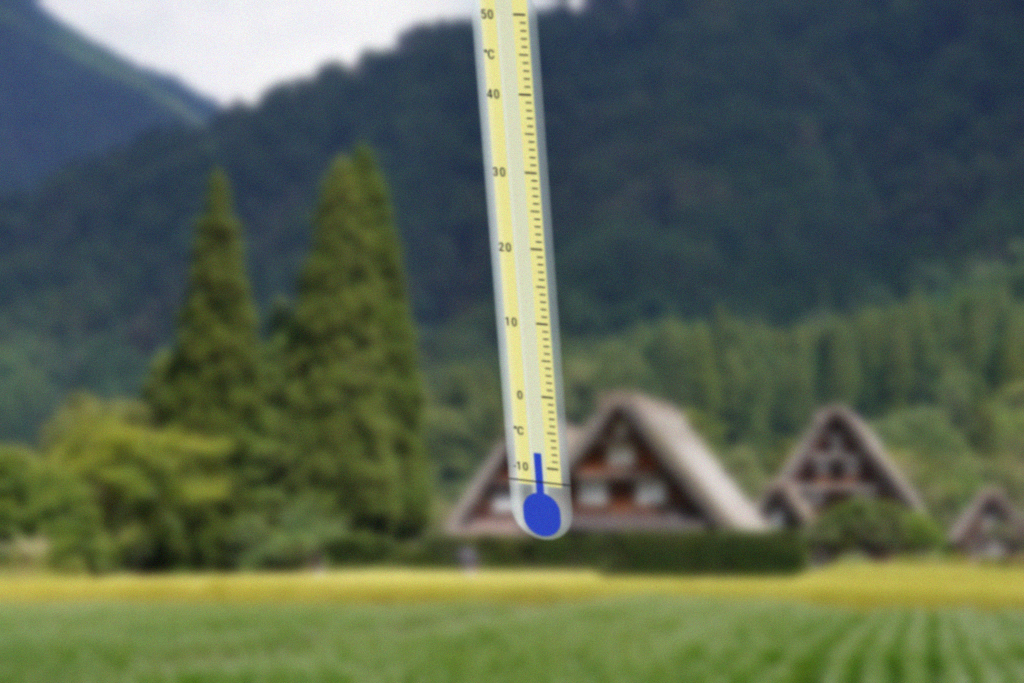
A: -8 °C
